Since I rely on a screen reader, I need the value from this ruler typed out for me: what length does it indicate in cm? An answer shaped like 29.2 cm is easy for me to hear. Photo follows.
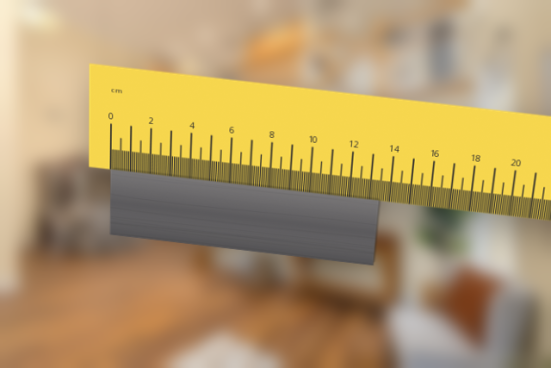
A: 13.5 cm
